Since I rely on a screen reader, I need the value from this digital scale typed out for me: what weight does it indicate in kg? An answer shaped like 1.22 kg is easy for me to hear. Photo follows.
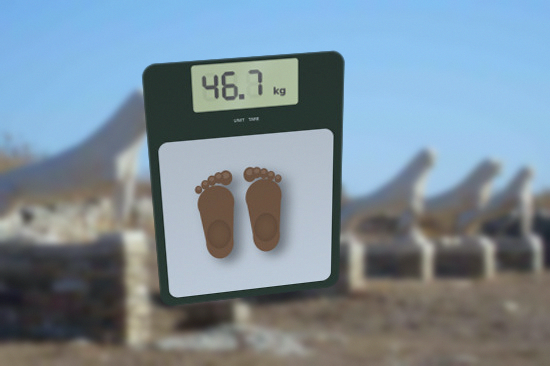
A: 46.7 kg
